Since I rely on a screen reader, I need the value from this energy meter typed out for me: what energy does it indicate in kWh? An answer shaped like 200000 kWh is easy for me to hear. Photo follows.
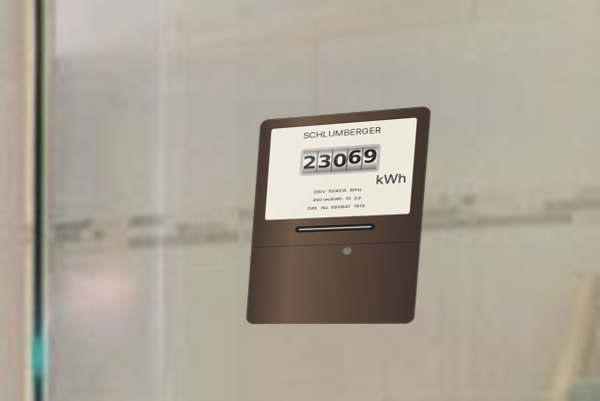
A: 23069 kWh
